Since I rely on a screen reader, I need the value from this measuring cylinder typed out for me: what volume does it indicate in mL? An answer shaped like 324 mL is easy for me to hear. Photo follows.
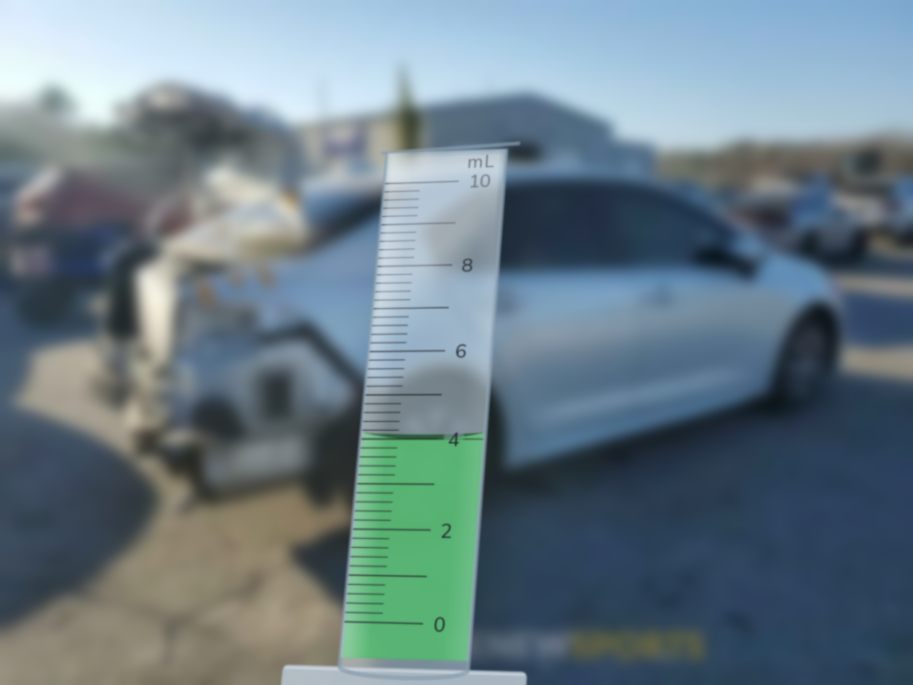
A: 4 mL
